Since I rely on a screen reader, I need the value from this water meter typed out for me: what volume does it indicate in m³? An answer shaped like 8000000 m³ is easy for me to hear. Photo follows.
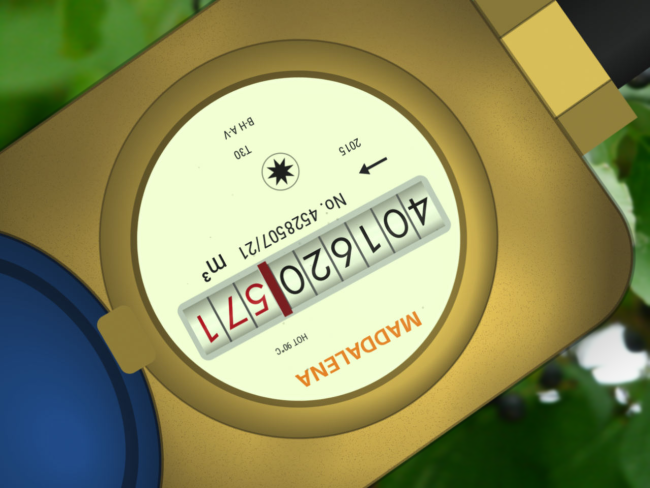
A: 401620.571 m³
